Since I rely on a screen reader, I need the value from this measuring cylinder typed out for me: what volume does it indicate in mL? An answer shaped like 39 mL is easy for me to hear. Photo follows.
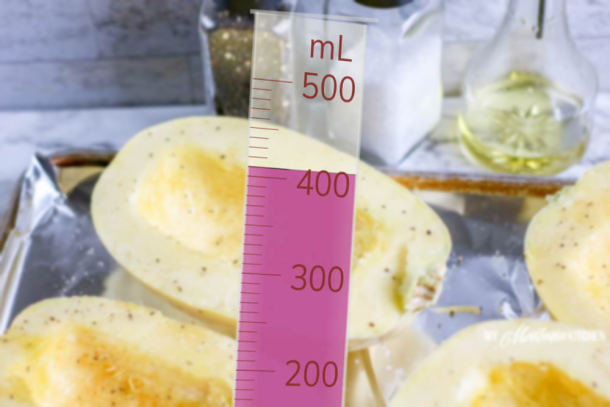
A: 410 mL
